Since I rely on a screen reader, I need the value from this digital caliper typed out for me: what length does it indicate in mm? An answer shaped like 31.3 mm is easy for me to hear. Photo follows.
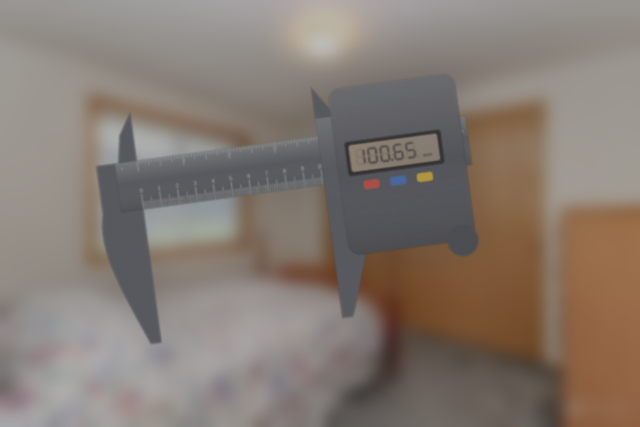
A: 100.65 mm
